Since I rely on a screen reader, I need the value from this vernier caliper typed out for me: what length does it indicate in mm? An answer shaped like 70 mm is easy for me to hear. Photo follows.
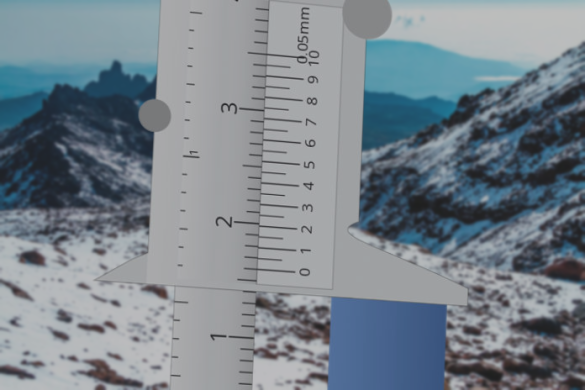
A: 16.0 mm
